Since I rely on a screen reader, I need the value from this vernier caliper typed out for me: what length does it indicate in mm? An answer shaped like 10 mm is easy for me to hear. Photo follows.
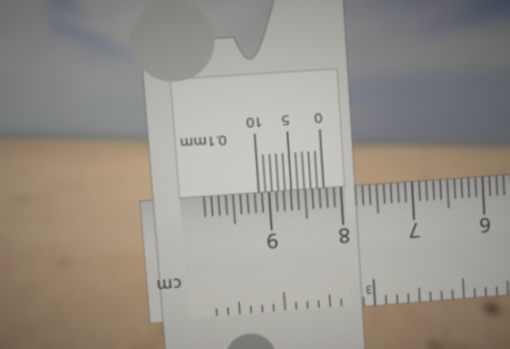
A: 82.4 mm
